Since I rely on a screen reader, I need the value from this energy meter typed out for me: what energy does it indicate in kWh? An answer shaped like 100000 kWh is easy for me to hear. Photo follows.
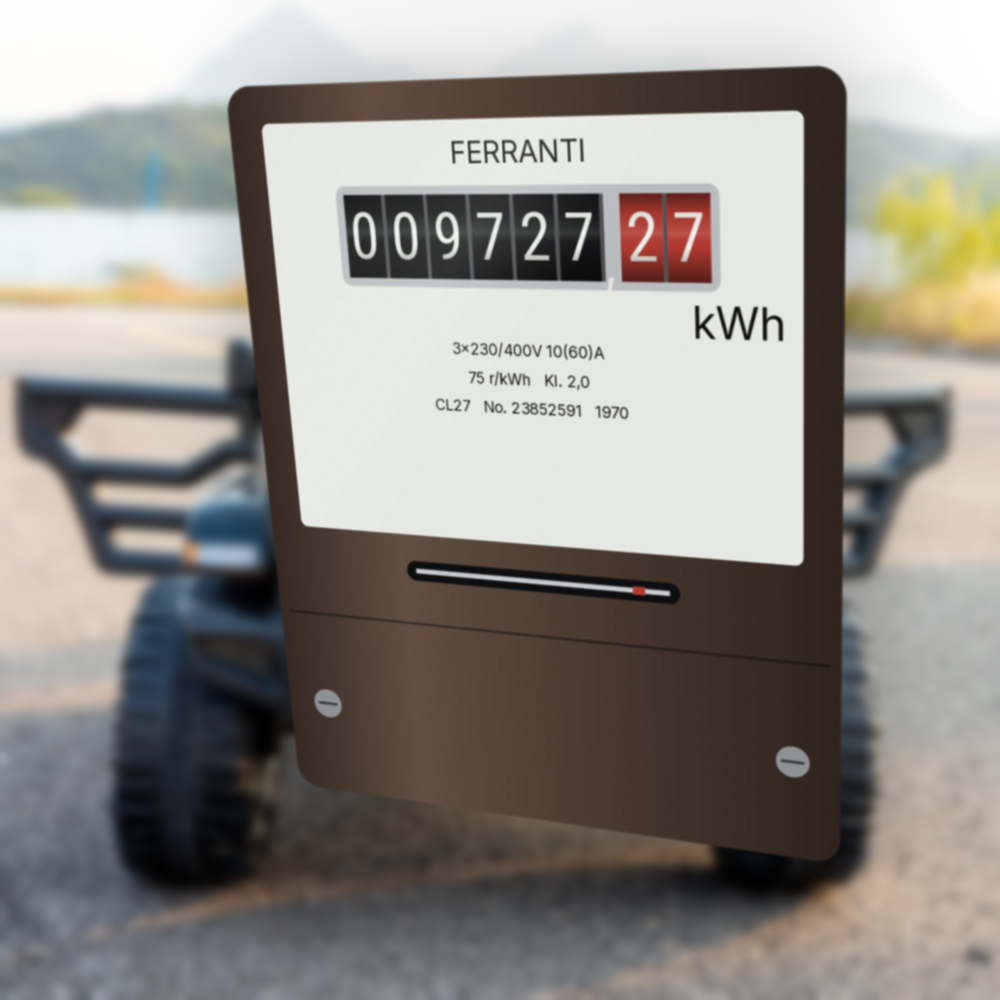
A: 9727.27 kWh
